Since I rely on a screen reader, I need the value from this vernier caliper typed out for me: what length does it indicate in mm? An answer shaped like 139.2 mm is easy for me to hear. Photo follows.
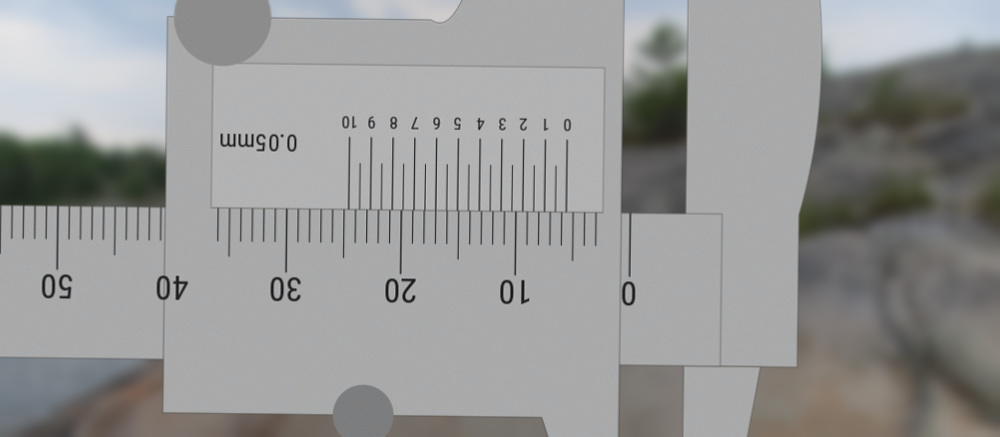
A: 5.6 mm
